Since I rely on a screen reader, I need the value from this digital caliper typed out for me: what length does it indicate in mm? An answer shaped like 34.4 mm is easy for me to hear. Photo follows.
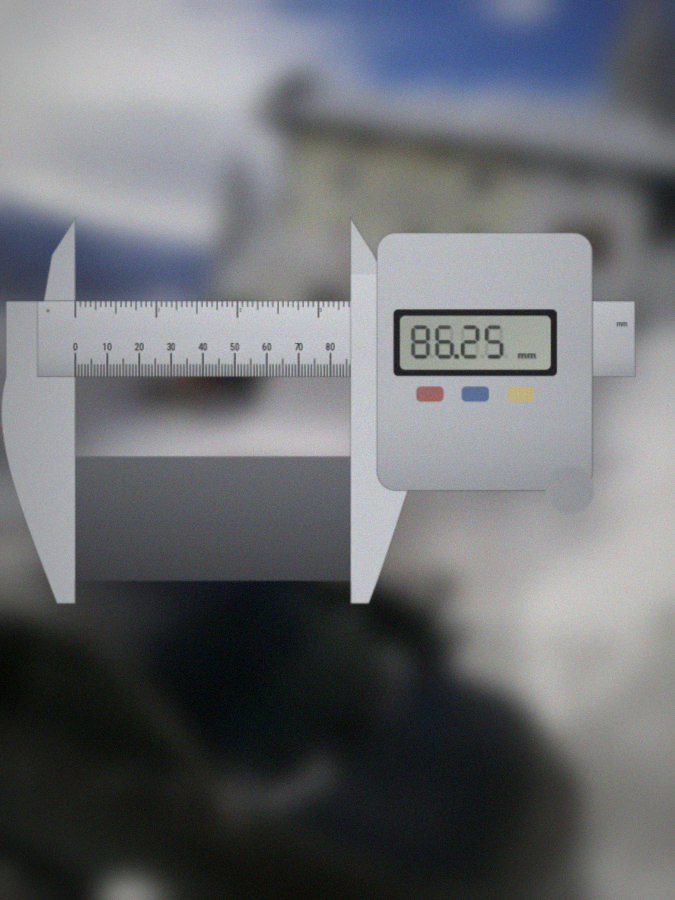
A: 86.25 mm
